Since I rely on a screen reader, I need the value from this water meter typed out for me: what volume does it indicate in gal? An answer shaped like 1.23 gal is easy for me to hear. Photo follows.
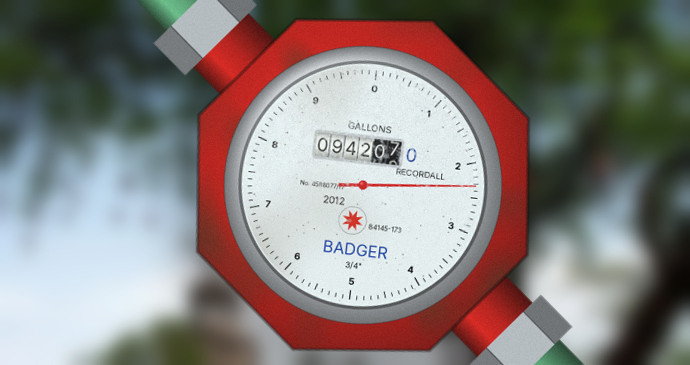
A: 942072.3 gal
